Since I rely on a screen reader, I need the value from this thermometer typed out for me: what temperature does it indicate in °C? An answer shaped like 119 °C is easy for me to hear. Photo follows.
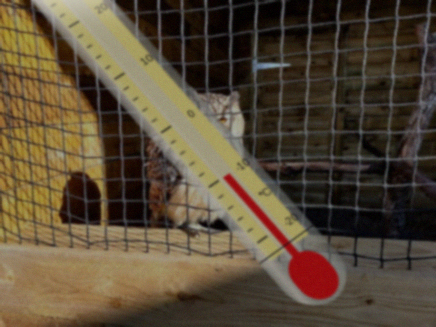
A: -10 °C
